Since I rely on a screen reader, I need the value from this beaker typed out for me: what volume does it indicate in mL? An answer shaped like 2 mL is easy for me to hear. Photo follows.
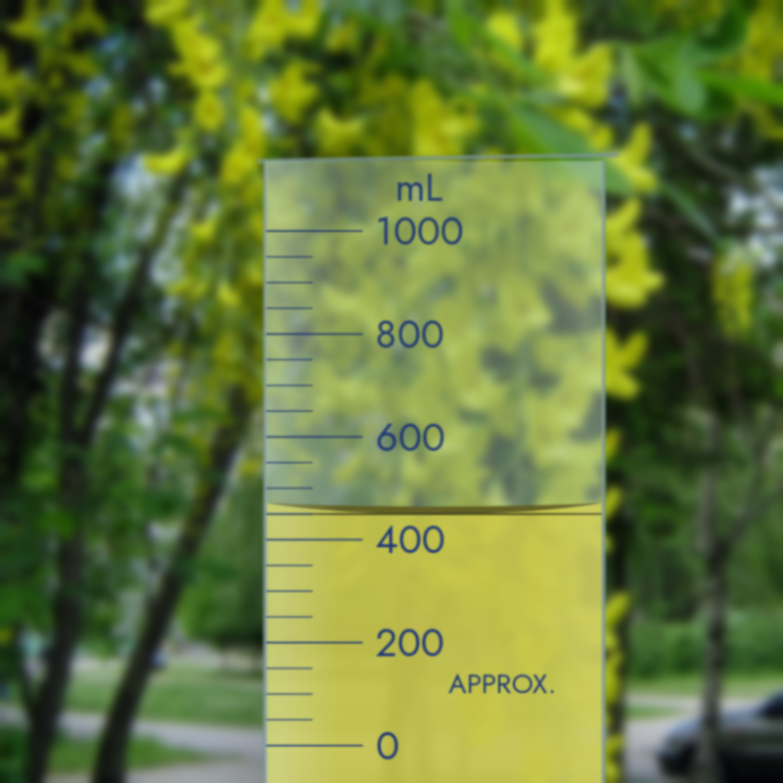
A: 450 mL
